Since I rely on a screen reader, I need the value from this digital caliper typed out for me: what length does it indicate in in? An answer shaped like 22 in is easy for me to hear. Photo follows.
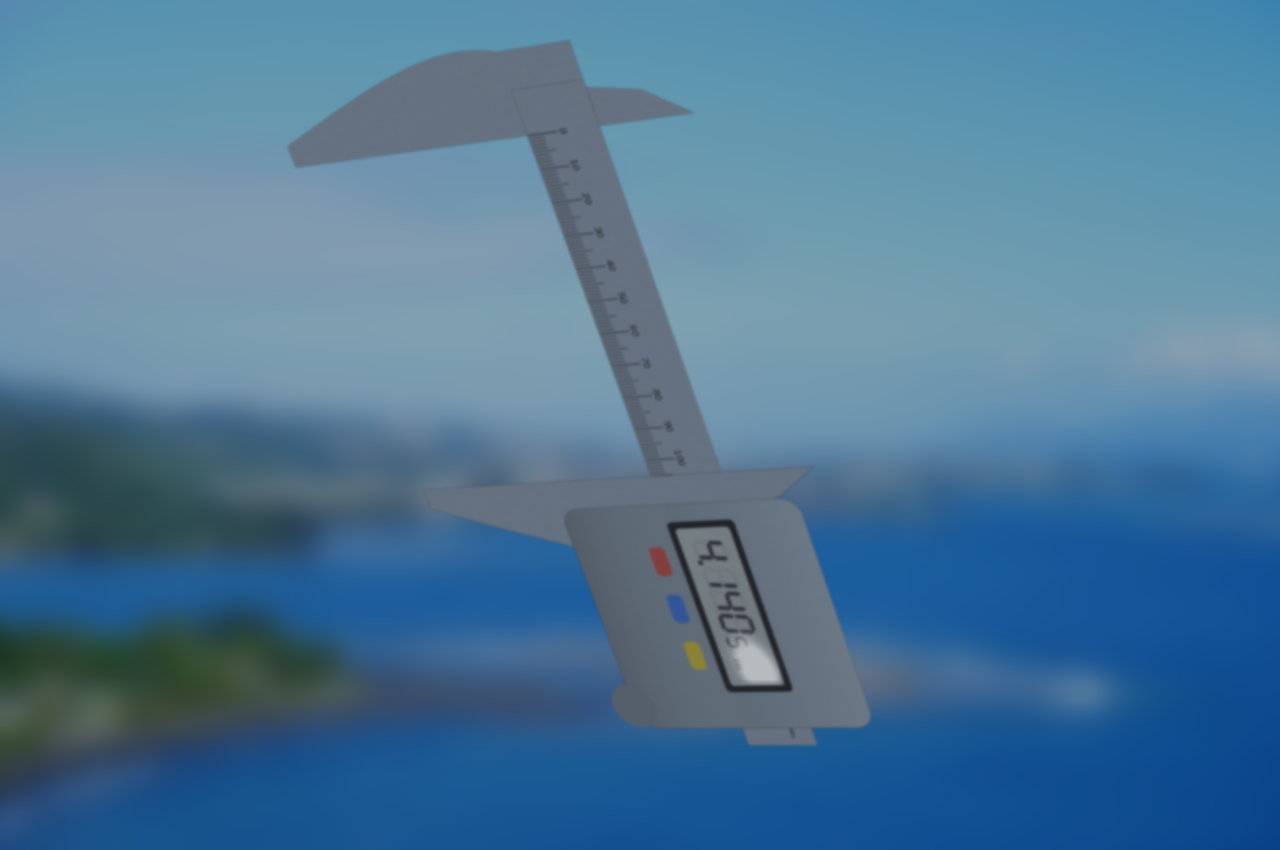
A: 4.1405 in
